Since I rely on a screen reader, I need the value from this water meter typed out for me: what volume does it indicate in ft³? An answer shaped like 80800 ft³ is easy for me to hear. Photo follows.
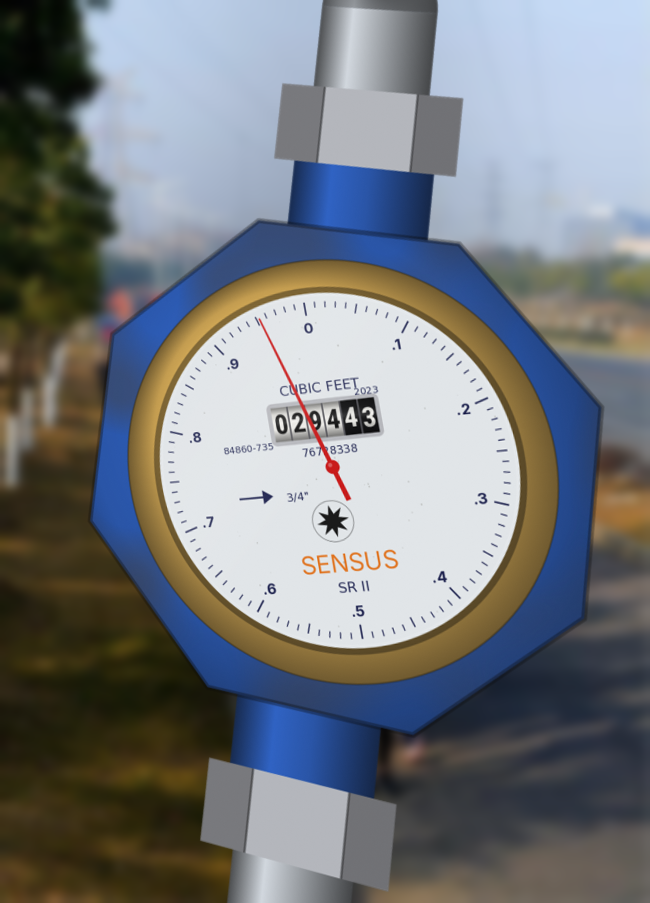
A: 29442.95 ft³
